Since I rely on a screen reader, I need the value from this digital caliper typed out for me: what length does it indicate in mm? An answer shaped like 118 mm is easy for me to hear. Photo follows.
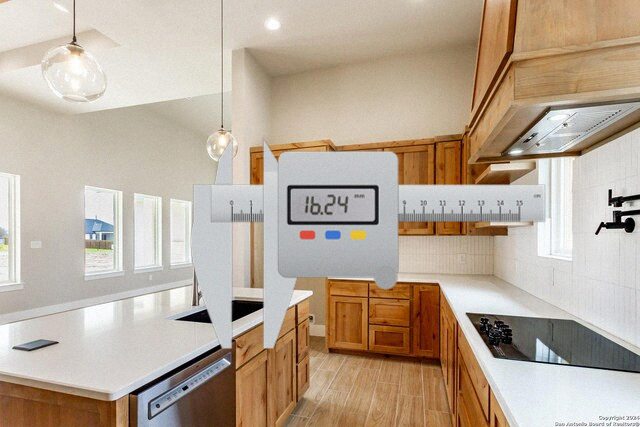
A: 16.24 mm
